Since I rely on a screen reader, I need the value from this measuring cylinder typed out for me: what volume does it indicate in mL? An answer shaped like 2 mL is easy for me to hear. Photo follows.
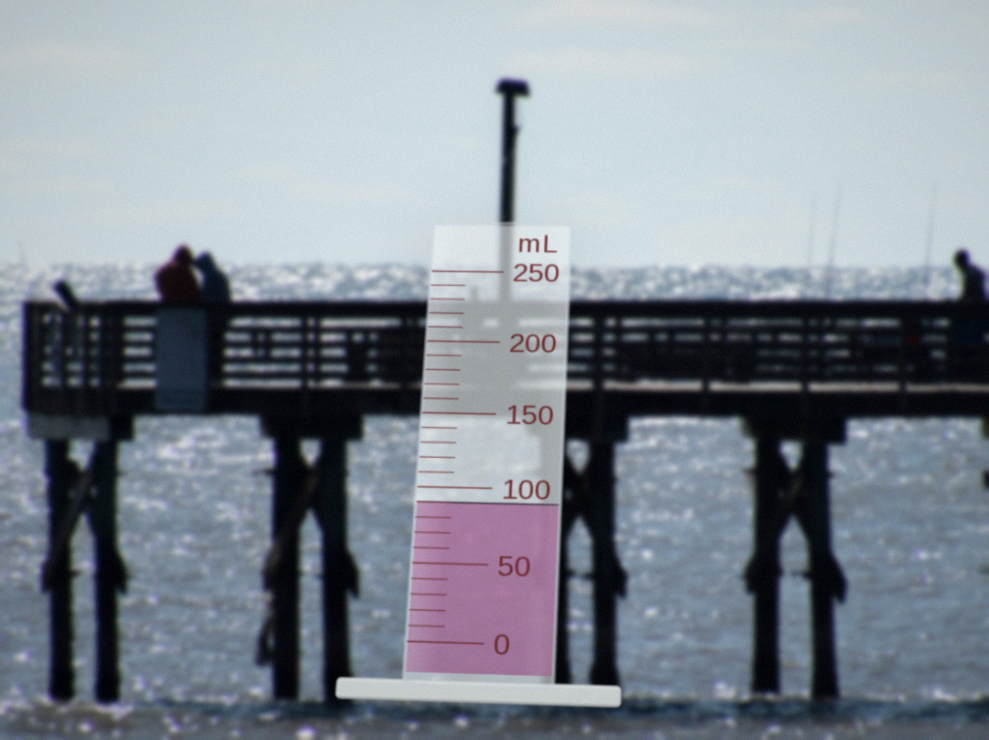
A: 90 mL
